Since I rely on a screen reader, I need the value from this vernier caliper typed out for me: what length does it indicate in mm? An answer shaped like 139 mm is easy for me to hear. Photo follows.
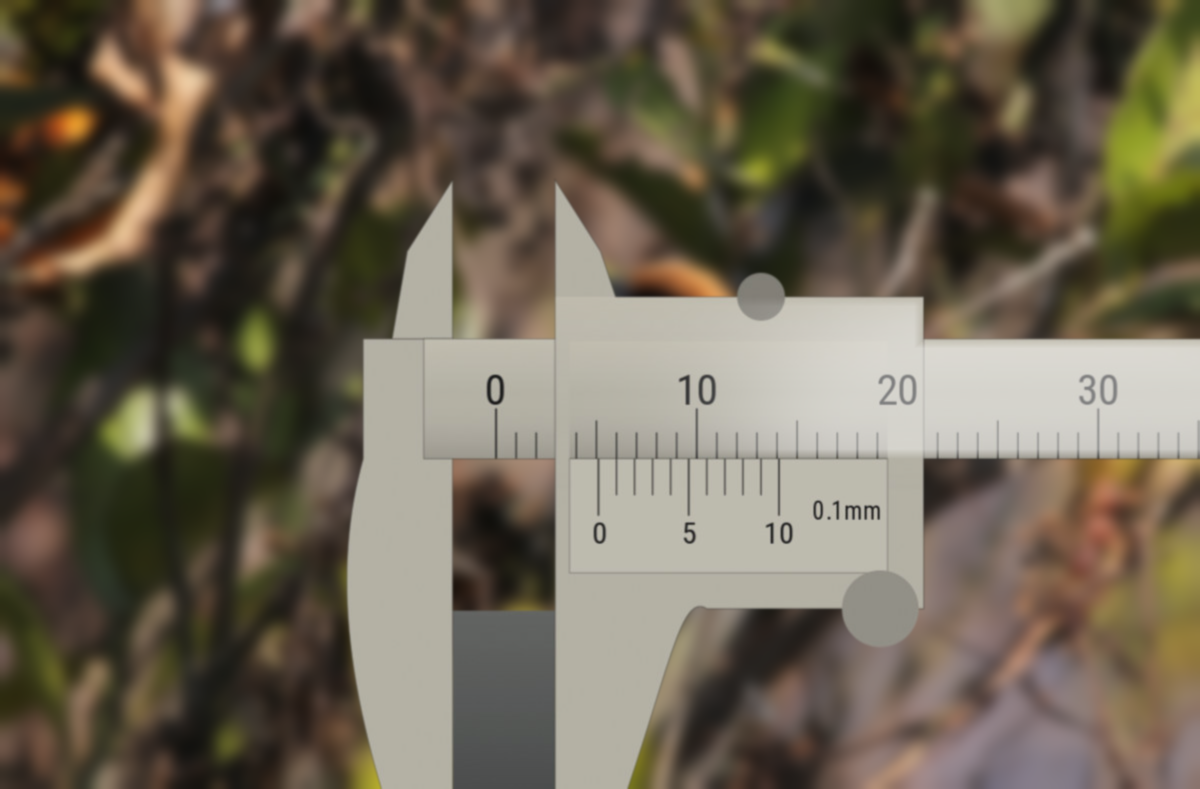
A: 5.1 mm
